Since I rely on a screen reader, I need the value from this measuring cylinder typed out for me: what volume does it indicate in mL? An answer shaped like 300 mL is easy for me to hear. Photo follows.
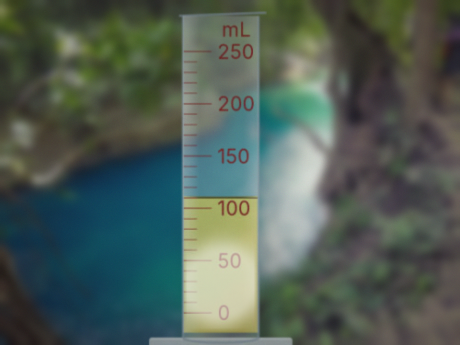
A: 110 mL
